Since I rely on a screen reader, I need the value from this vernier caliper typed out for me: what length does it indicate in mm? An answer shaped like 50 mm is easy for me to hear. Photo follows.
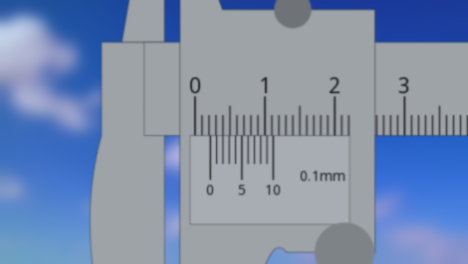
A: 2.2 mm
